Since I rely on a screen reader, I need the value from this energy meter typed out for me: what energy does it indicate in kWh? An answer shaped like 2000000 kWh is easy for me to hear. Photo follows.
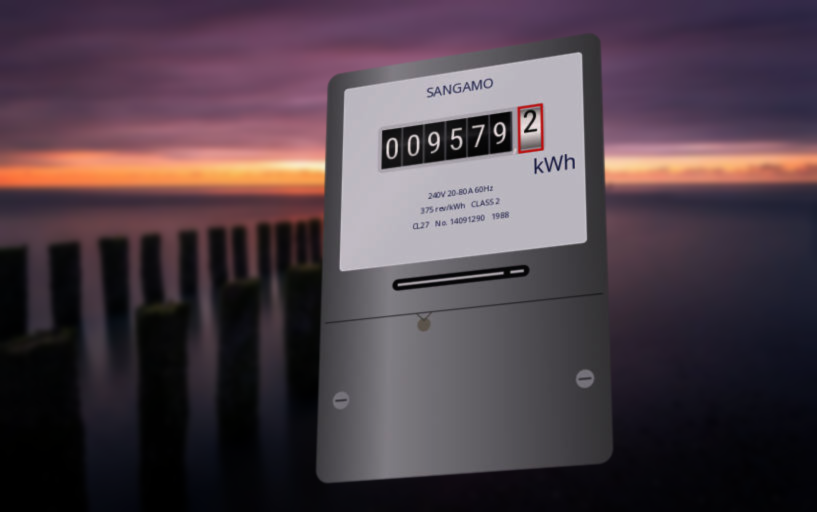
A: 9579.2 kWh
